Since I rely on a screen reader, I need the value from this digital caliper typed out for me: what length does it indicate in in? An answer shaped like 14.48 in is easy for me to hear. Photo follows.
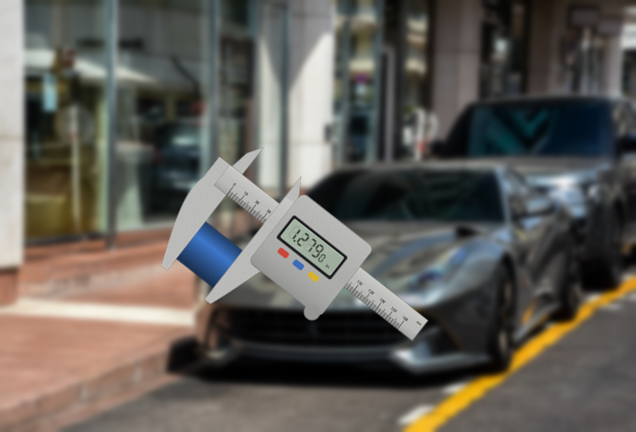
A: 1.2790 in
